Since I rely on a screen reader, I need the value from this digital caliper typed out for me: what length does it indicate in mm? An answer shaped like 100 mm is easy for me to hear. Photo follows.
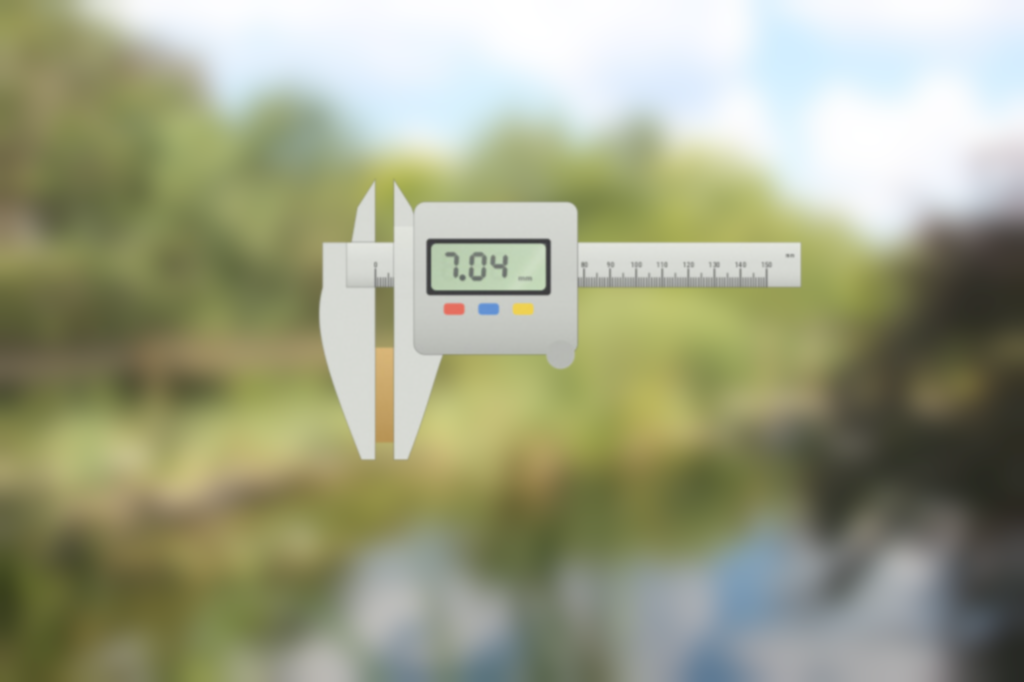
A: 7.04 mm
